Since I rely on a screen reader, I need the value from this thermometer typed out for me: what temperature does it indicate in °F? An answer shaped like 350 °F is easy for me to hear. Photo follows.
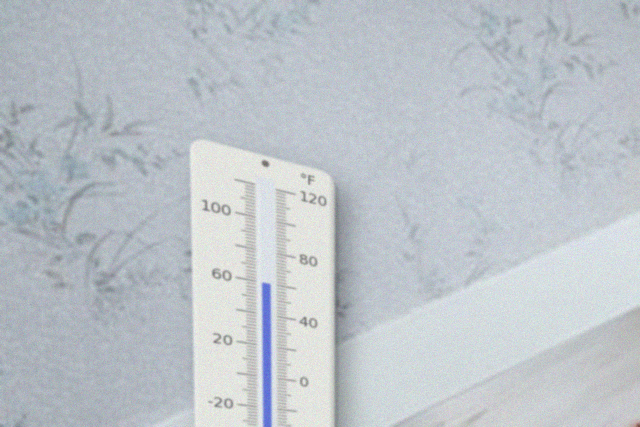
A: 60 °F
